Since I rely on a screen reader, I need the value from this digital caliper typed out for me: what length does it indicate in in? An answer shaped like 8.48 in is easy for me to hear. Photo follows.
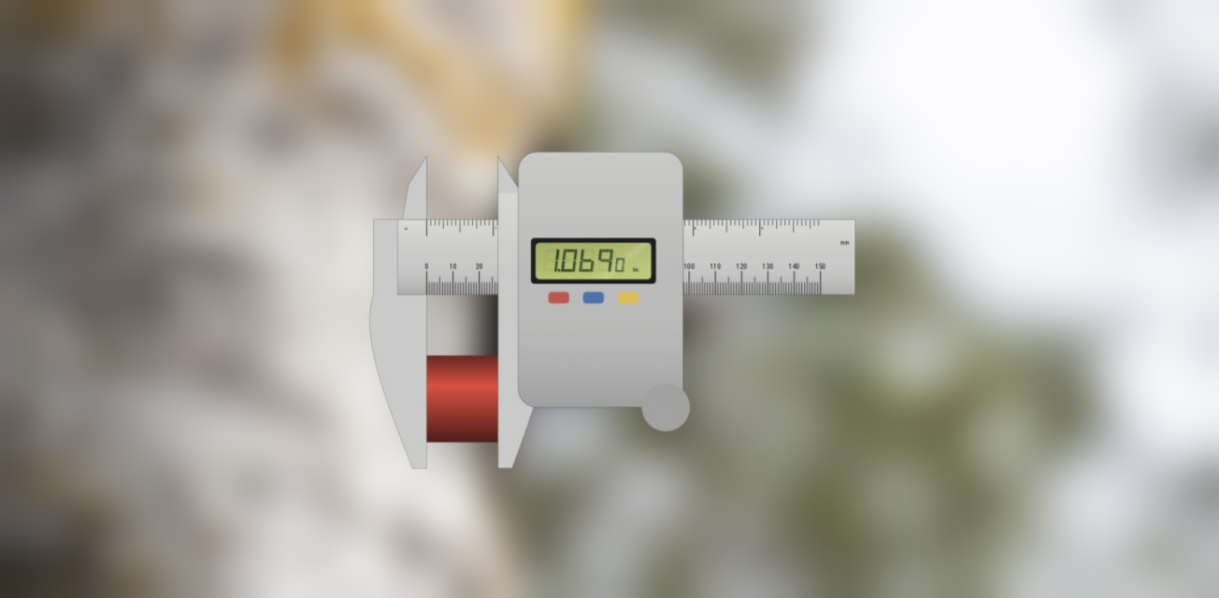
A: 1.0690 in
